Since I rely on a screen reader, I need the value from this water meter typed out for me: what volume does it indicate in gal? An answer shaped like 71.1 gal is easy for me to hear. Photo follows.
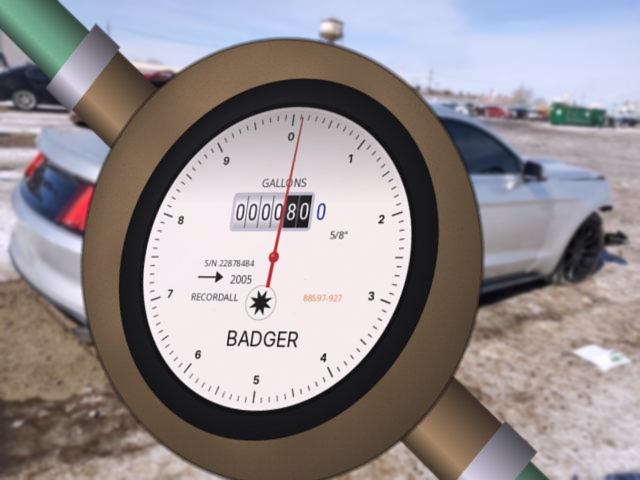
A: 800.1 gal
